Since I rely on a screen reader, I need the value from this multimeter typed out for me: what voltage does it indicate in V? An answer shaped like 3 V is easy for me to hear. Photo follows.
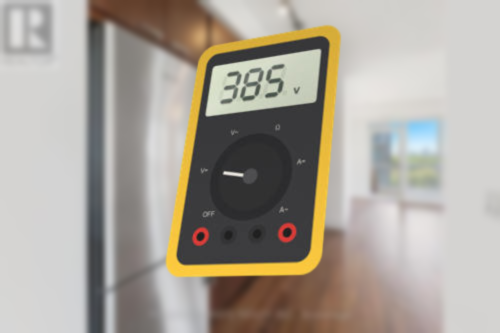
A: 385 V
